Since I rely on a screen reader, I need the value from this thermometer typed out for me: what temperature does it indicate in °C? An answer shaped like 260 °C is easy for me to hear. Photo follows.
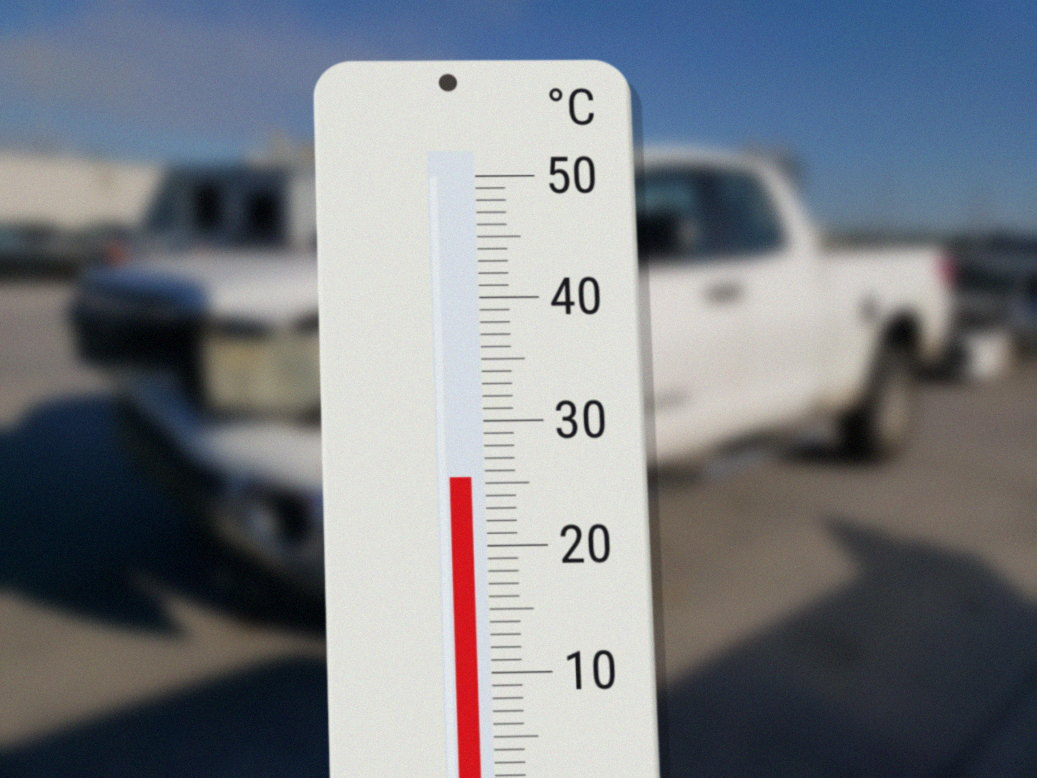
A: 25.5 °C
